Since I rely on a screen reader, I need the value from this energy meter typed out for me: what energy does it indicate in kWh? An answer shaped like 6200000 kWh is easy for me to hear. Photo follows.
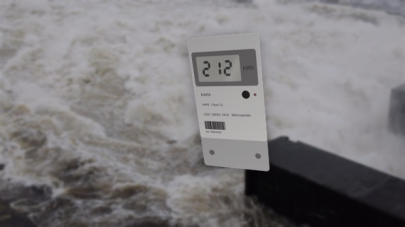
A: 212 kWh
